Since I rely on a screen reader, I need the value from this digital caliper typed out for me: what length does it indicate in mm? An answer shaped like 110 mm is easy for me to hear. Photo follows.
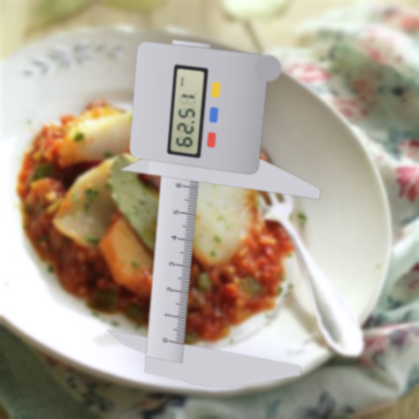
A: 62.51 mm
